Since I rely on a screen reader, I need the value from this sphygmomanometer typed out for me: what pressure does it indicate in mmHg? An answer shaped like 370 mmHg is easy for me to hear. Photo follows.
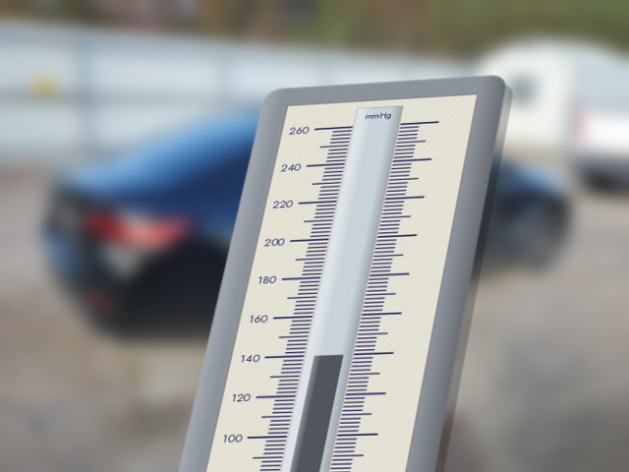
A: 140 mmHg
